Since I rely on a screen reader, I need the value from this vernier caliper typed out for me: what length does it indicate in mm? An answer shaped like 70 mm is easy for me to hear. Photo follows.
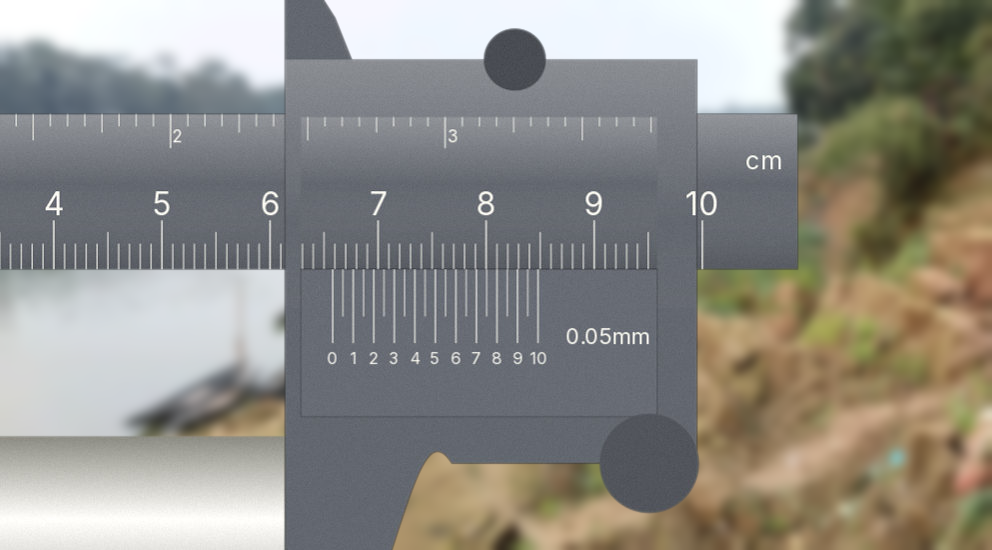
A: 65.8 mm
